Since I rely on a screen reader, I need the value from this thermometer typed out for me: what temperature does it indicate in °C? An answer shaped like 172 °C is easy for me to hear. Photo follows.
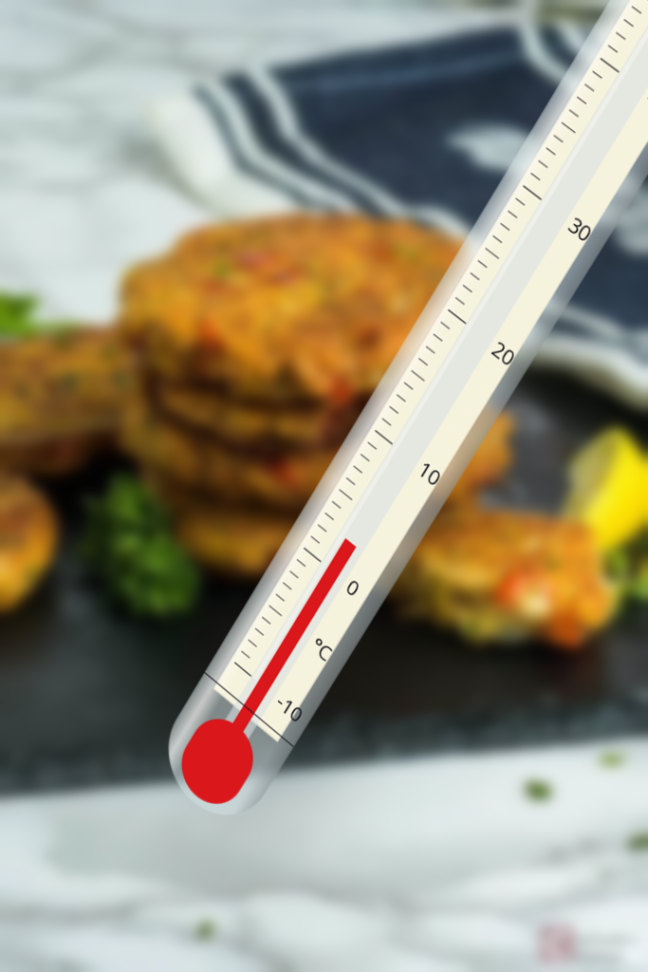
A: 2.5 °C
